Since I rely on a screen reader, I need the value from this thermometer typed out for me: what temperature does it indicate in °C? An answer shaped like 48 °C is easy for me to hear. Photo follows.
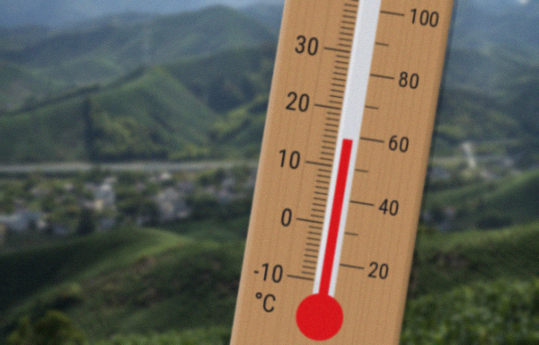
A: 15 °C
